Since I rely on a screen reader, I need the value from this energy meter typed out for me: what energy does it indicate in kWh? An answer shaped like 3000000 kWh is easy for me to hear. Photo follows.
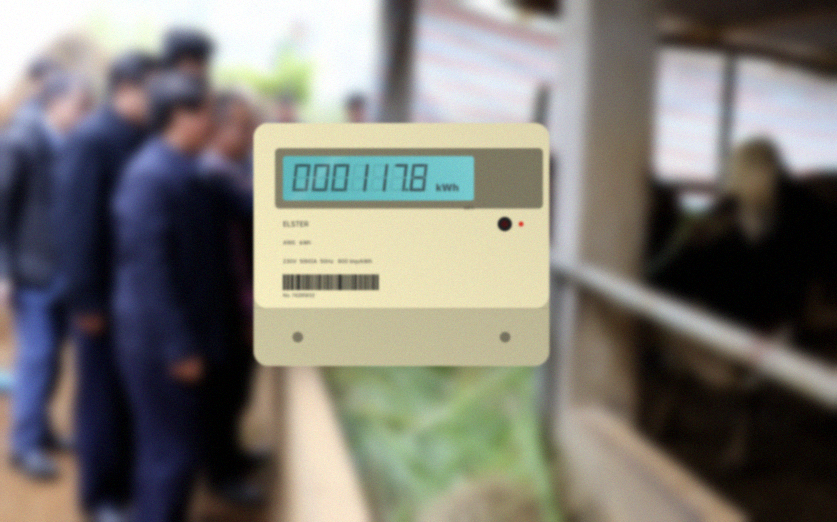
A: 117.8 kWh
